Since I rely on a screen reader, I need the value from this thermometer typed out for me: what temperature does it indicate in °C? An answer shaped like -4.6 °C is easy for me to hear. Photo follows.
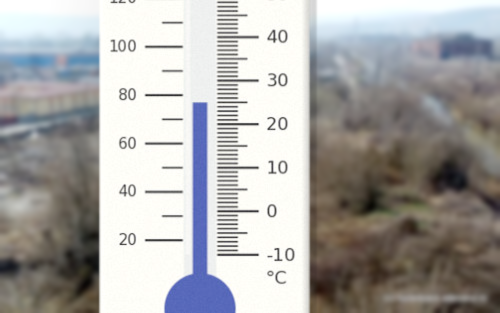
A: 25 °C
